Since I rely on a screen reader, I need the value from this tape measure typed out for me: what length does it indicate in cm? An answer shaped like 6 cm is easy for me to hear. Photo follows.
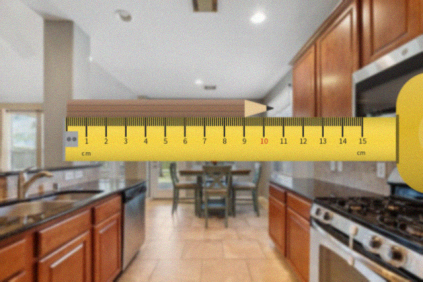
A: 10.5 cm
